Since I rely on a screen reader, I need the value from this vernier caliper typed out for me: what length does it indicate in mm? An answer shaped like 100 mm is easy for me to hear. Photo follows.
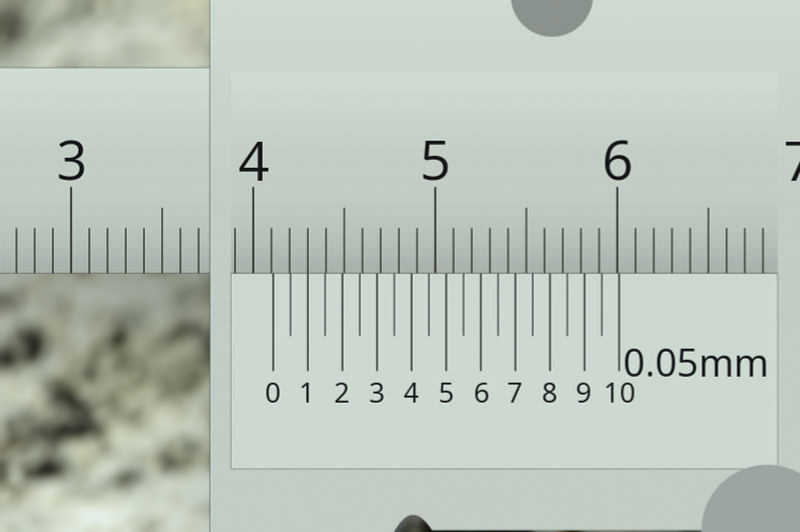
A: 41.1 mm
